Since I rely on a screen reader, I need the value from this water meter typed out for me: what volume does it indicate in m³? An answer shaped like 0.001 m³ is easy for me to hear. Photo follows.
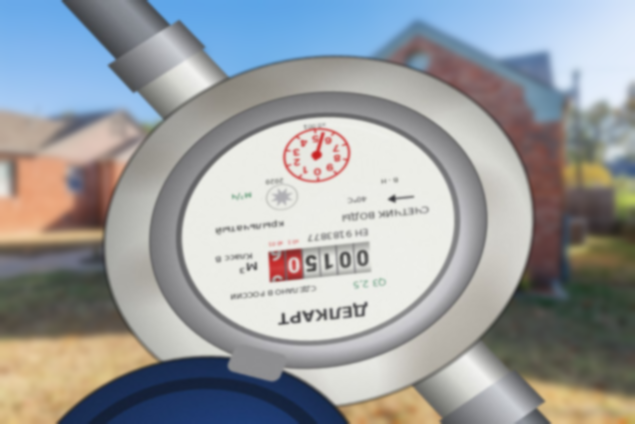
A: 15.055 m³
